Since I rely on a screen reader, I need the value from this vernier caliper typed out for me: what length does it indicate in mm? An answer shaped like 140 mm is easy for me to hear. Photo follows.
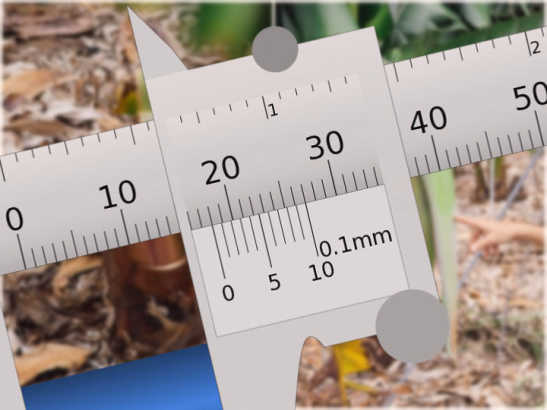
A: 18.0 mm
